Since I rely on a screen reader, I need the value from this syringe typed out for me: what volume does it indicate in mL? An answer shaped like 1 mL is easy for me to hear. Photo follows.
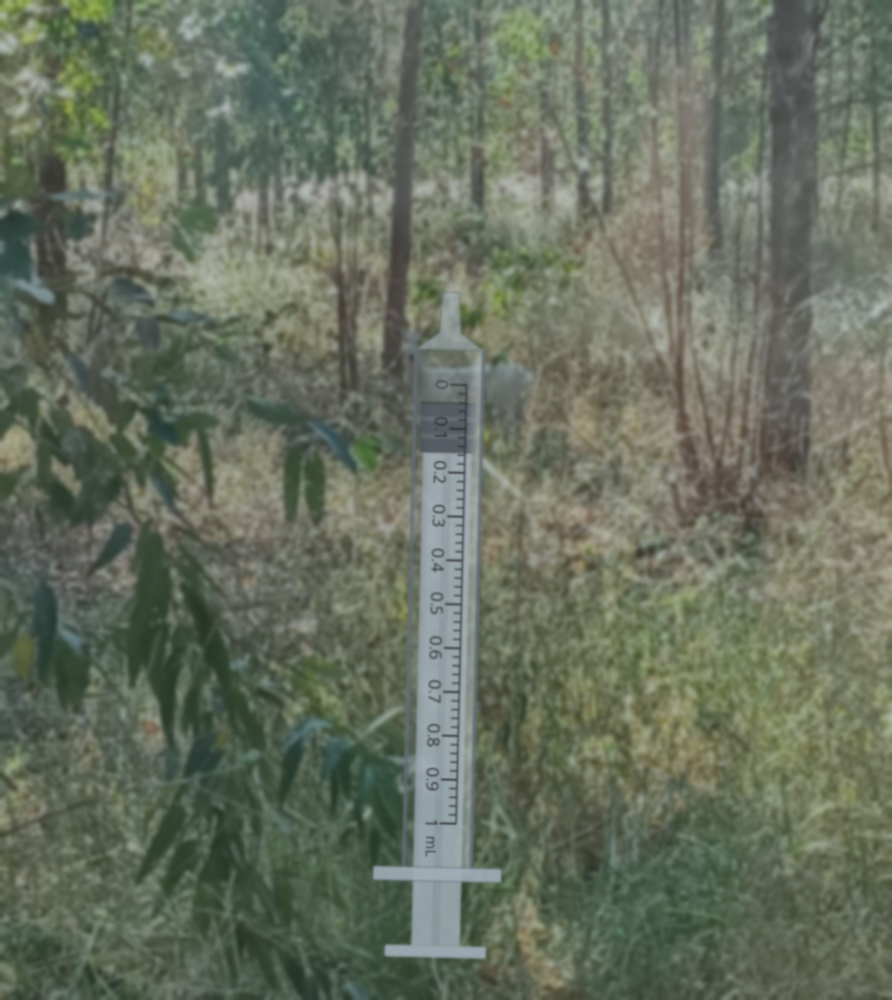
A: 0.04 mL
